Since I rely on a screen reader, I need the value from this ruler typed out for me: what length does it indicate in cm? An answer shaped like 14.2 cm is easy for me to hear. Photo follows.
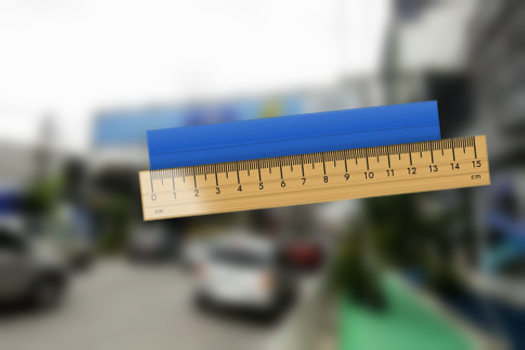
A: 13.5 cm
